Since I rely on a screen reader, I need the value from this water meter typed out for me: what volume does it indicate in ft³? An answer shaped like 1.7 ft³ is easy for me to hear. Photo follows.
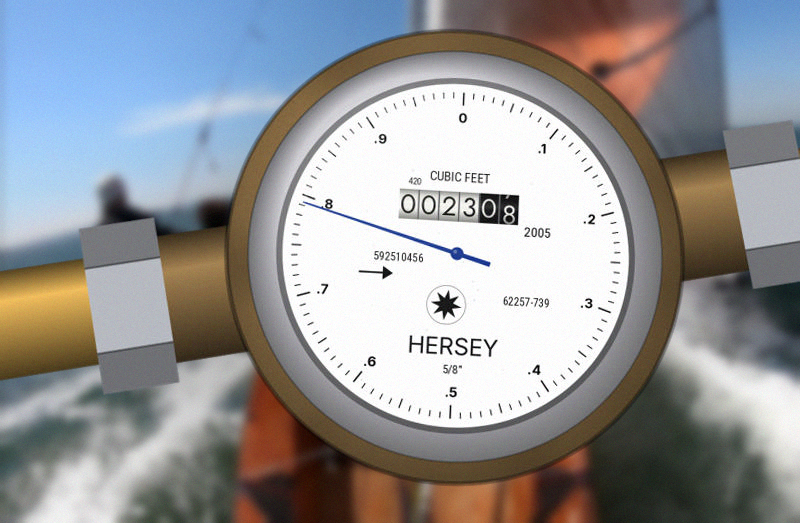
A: 2307.79 ft³
